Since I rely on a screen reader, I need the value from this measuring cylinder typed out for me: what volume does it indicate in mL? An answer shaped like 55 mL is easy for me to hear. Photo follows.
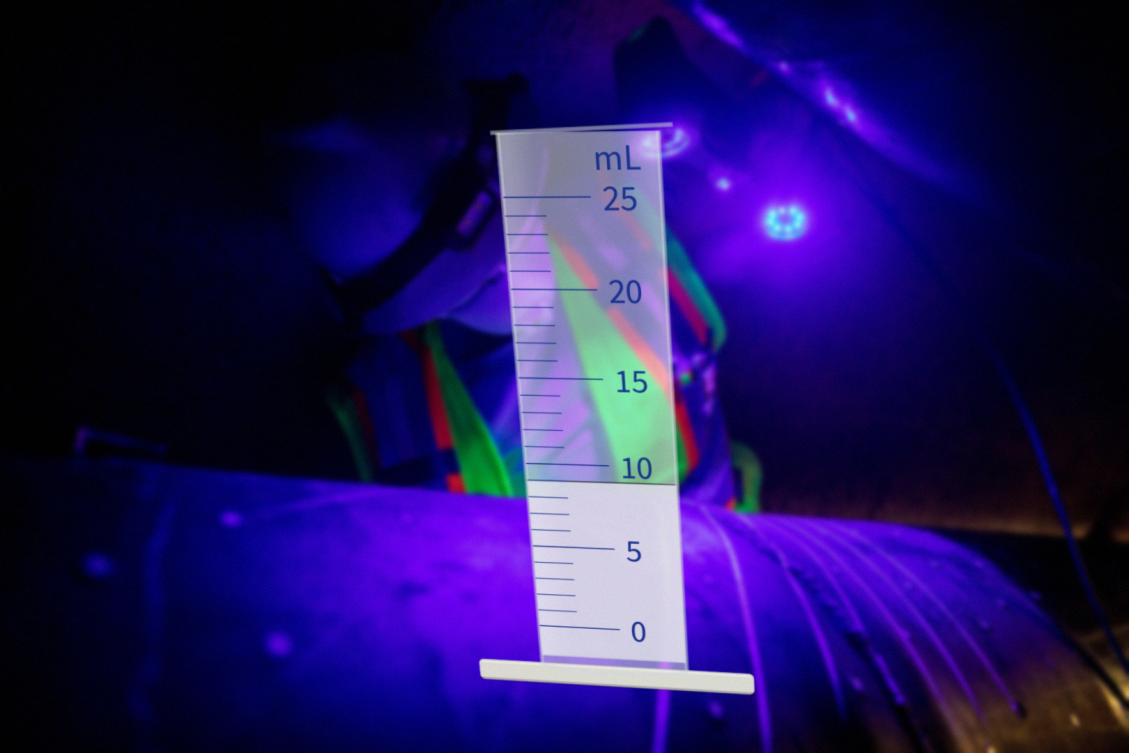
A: 9 mL
